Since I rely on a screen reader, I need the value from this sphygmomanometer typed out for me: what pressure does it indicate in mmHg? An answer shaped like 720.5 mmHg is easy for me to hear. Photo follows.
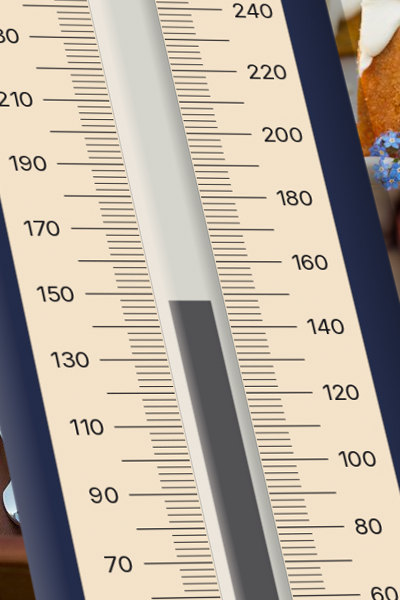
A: 148 mmHg
